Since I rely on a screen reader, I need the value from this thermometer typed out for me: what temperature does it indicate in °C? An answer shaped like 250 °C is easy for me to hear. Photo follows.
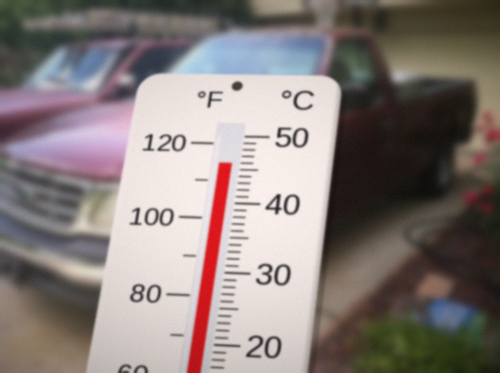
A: 46 °C
